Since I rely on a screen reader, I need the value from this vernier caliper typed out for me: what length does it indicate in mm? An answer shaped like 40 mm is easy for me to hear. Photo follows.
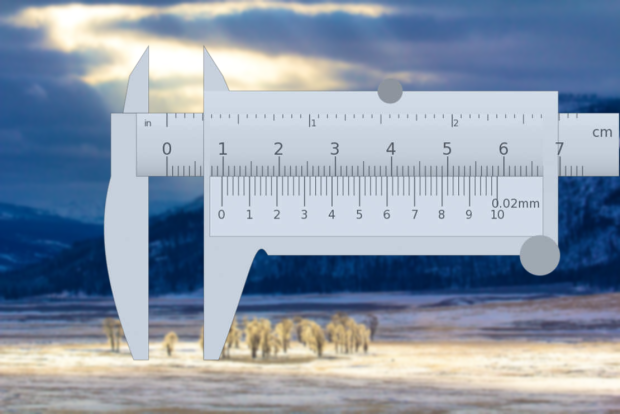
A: 9.8 mm
